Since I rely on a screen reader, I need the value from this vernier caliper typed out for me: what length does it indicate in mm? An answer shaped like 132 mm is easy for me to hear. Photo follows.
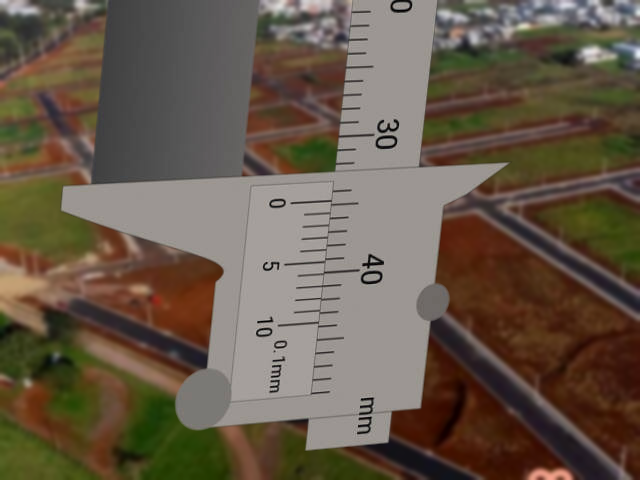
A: 34.7 mm
